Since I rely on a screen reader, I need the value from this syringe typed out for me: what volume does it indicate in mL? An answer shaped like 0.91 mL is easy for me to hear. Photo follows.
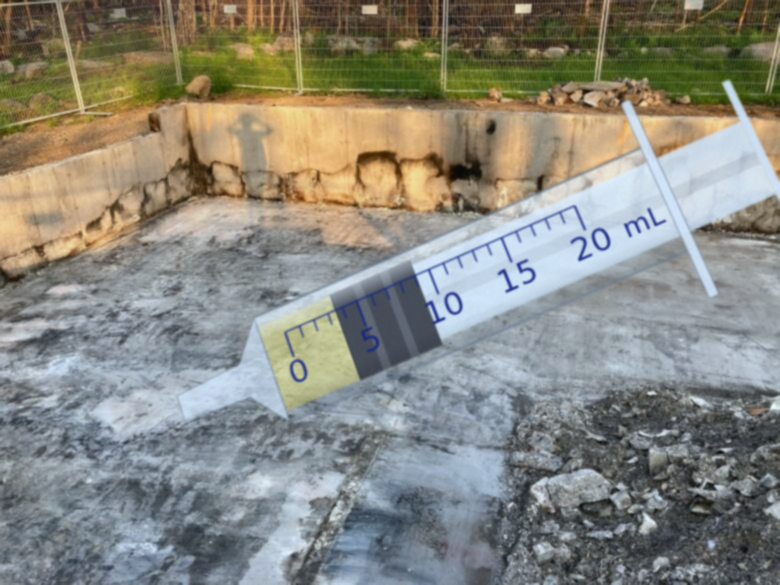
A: 3.5 mL
